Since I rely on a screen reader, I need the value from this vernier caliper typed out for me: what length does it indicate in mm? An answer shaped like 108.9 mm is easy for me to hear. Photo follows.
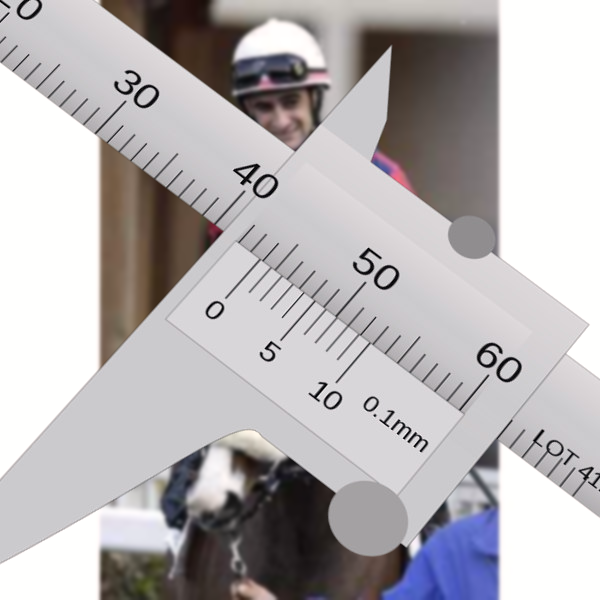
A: 43.8 mm
